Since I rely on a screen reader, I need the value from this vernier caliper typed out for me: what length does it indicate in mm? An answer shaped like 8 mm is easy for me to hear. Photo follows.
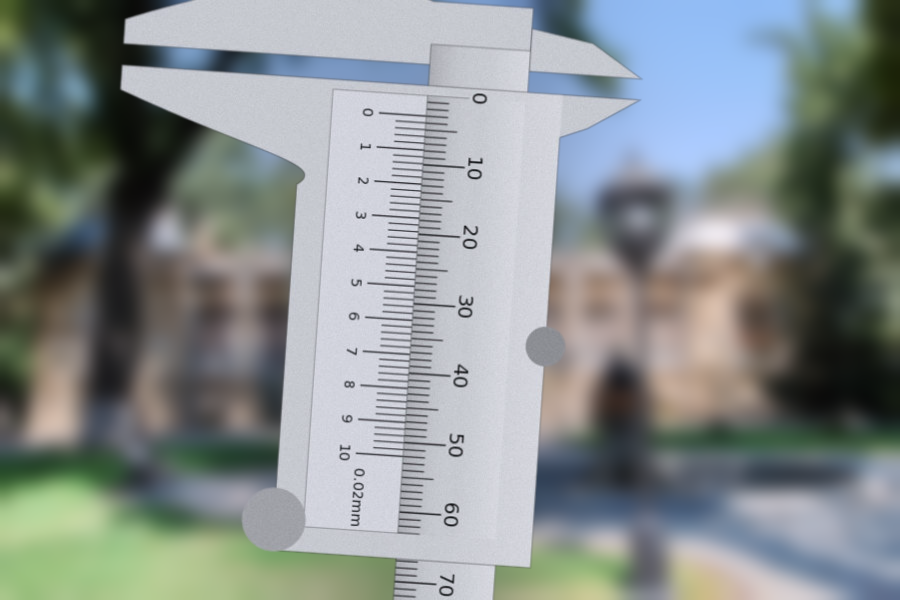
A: 3.0 mm
